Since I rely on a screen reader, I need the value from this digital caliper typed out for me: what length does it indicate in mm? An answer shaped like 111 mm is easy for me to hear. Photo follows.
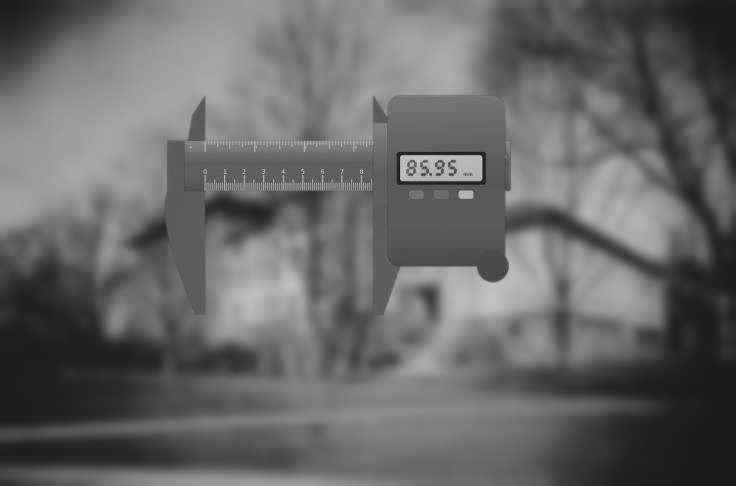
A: 85.95 mm
